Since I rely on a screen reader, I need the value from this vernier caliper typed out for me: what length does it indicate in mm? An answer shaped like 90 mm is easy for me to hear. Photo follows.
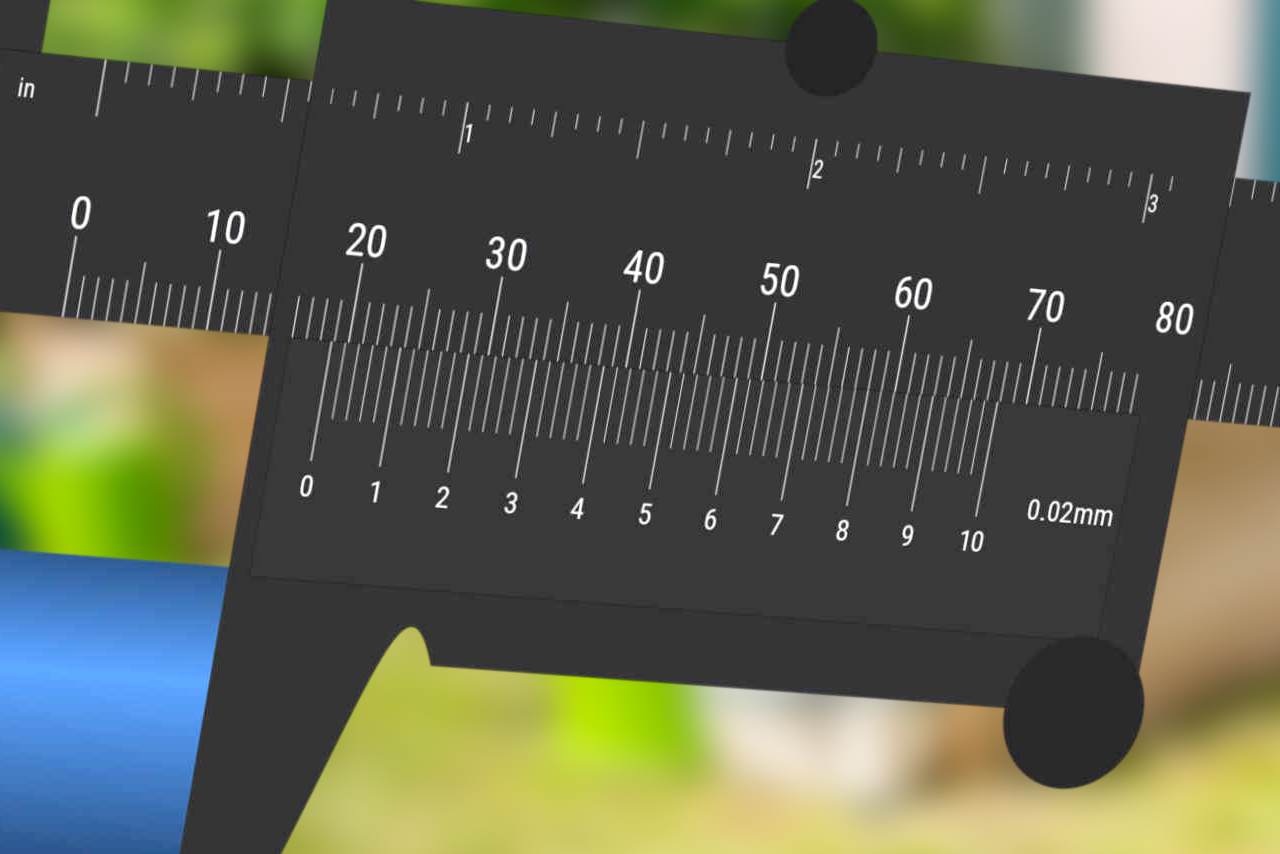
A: 18.8 mm
